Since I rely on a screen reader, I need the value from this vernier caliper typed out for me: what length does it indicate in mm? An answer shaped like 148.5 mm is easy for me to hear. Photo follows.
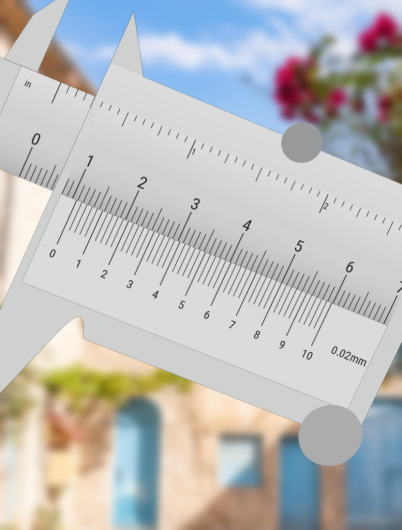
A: 10.8 mm
